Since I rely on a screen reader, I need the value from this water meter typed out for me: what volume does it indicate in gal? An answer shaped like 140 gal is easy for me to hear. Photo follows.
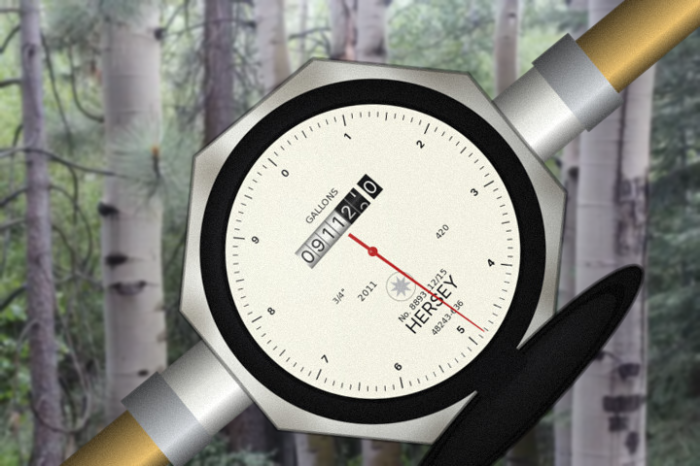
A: 911214.8 gal
